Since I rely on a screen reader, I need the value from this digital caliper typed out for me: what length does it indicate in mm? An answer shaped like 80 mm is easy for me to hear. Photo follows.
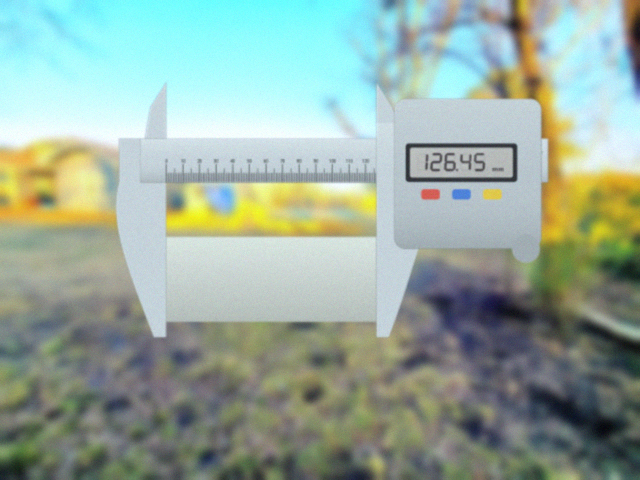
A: 126.45 mm
